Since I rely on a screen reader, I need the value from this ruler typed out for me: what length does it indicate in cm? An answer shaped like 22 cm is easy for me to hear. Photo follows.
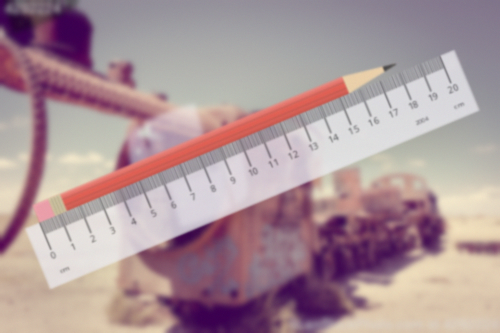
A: 18 cm
